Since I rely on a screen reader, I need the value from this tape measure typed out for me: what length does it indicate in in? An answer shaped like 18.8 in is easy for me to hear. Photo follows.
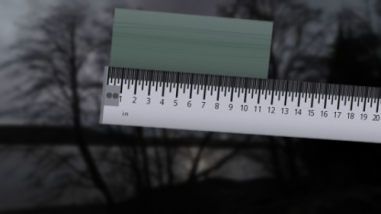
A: 11.5 in
